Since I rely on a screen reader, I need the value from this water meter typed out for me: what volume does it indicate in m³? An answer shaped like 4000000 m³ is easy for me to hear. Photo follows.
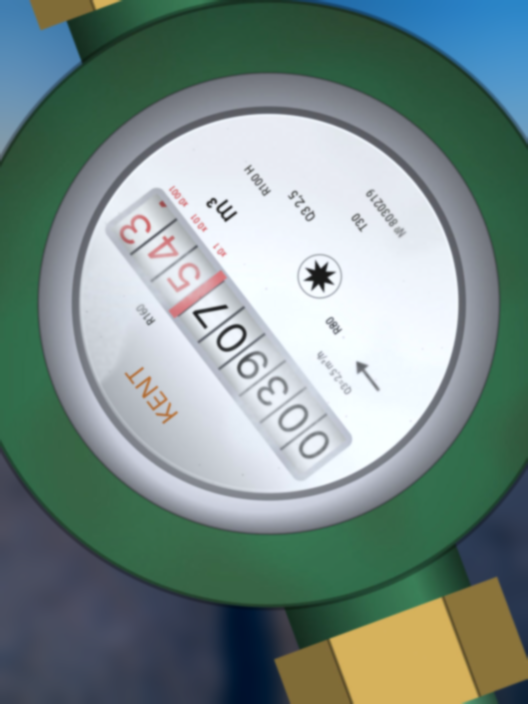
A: 3907.543 m³
